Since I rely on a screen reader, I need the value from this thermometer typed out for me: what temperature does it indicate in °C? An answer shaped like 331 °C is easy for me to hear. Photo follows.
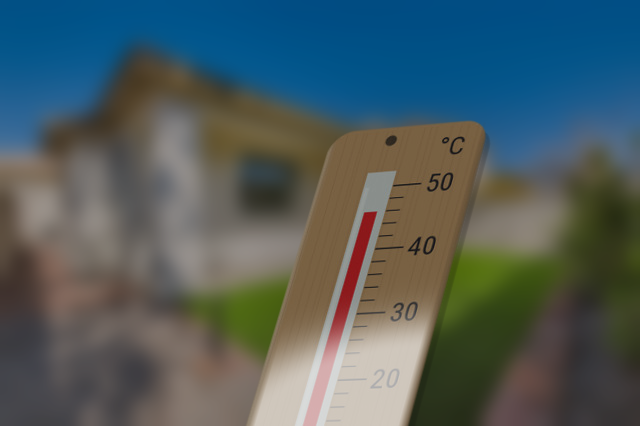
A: 46 °C
